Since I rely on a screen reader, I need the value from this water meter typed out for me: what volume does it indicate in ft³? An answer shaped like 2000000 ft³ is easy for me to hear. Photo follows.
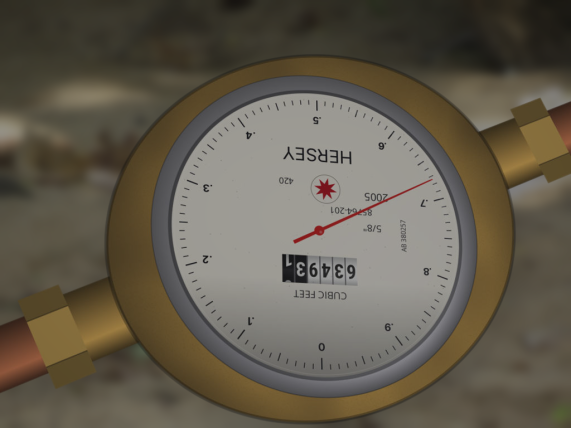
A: 634930.67 ft³
